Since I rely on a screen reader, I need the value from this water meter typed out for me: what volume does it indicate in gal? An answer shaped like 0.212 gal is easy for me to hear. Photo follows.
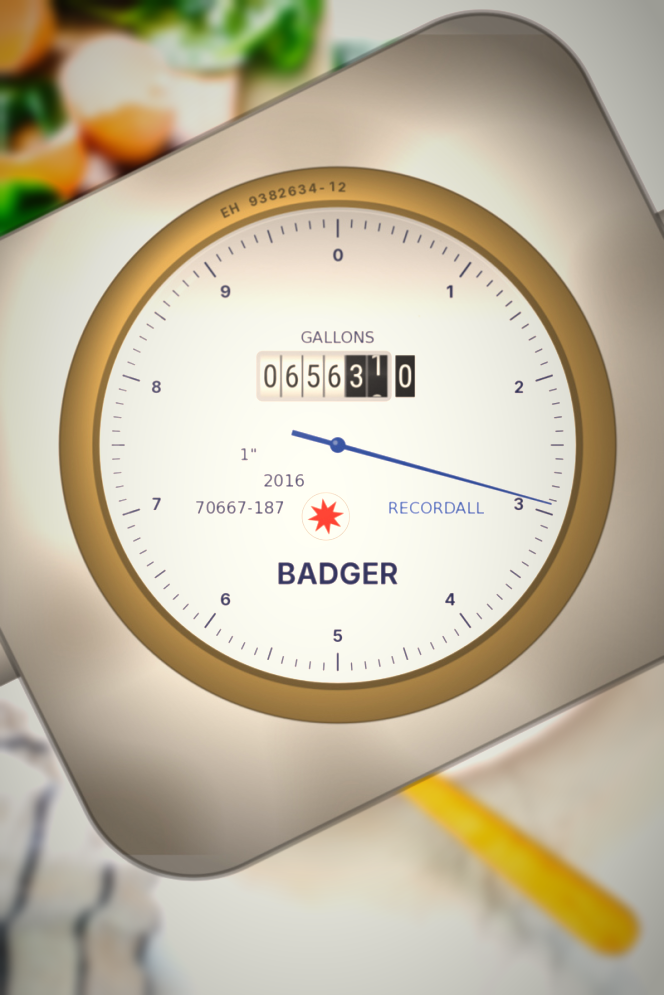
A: 656312.9 gal
